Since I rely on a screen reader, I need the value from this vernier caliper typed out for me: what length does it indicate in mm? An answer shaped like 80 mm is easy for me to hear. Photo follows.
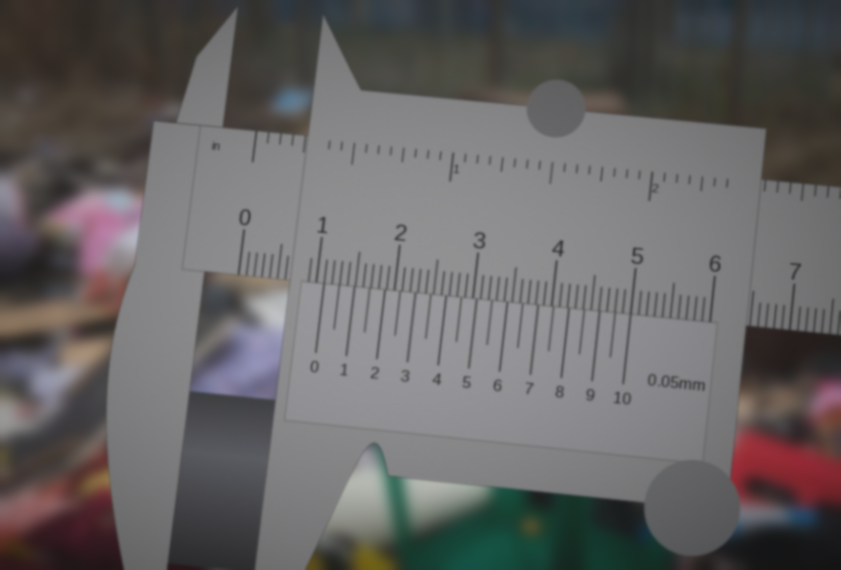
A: 11.0 mm
